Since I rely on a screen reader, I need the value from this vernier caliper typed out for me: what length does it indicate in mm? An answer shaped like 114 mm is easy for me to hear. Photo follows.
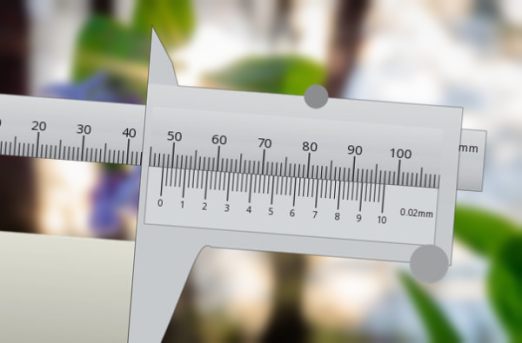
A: 48.0 mm
